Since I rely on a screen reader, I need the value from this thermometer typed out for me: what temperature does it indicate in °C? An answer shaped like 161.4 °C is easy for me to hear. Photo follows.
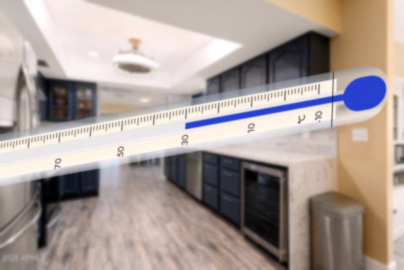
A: 30 °C
